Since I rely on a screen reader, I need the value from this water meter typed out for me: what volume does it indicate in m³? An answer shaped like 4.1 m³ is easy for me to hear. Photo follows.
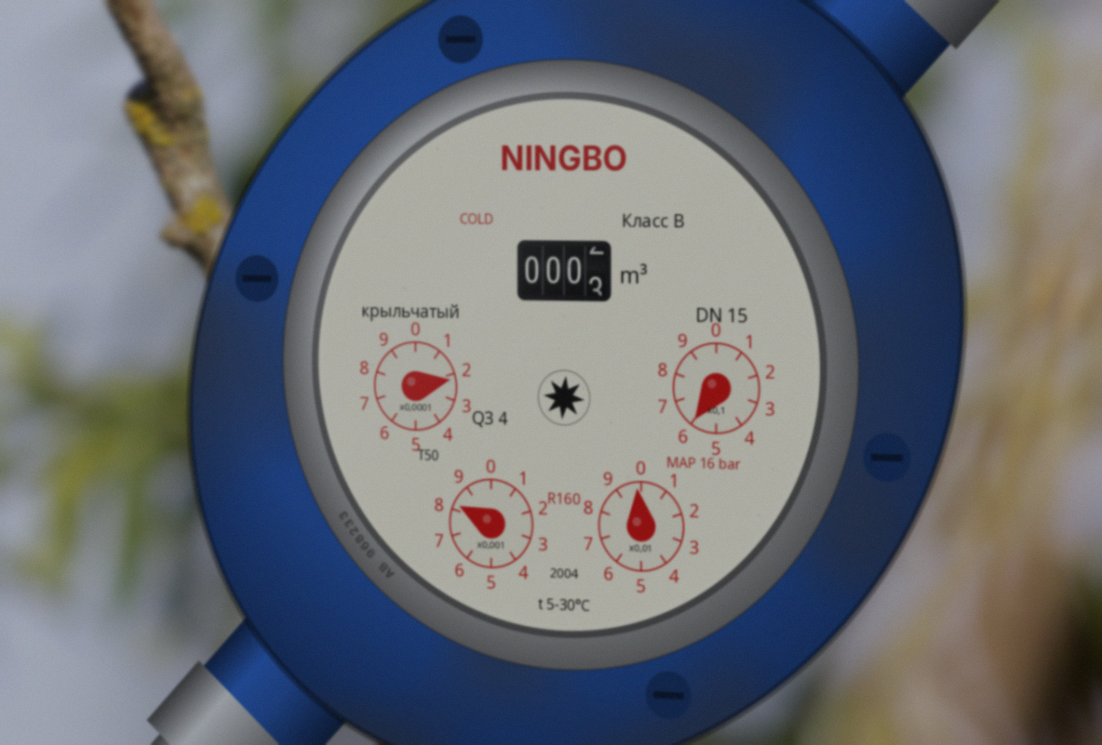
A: 2.5982 m³
